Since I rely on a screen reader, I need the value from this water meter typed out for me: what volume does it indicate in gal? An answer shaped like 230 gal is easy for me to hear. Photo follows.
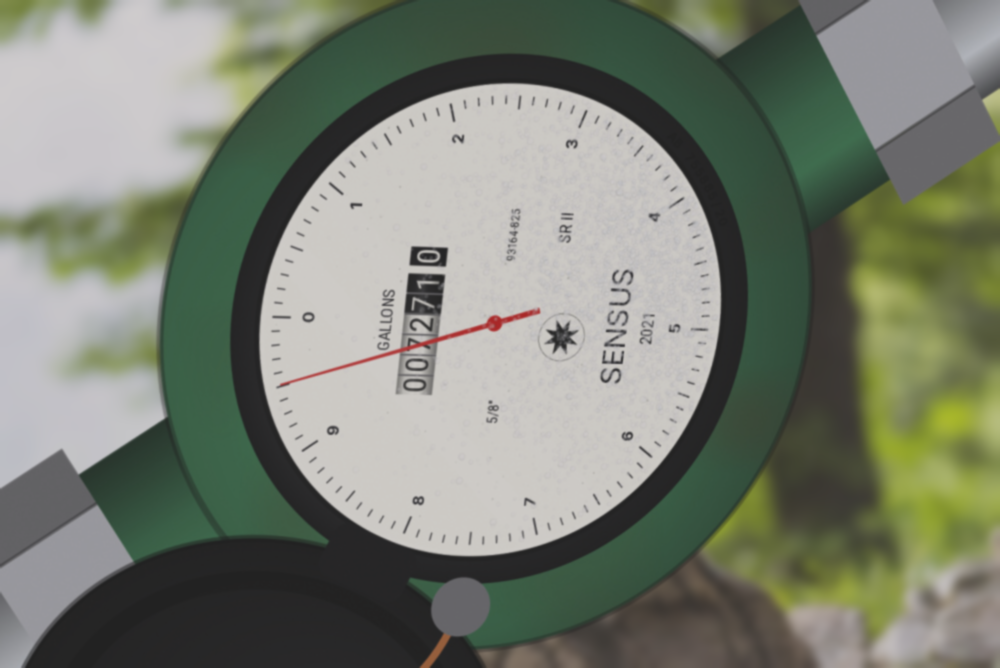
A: 72709.5 gal
